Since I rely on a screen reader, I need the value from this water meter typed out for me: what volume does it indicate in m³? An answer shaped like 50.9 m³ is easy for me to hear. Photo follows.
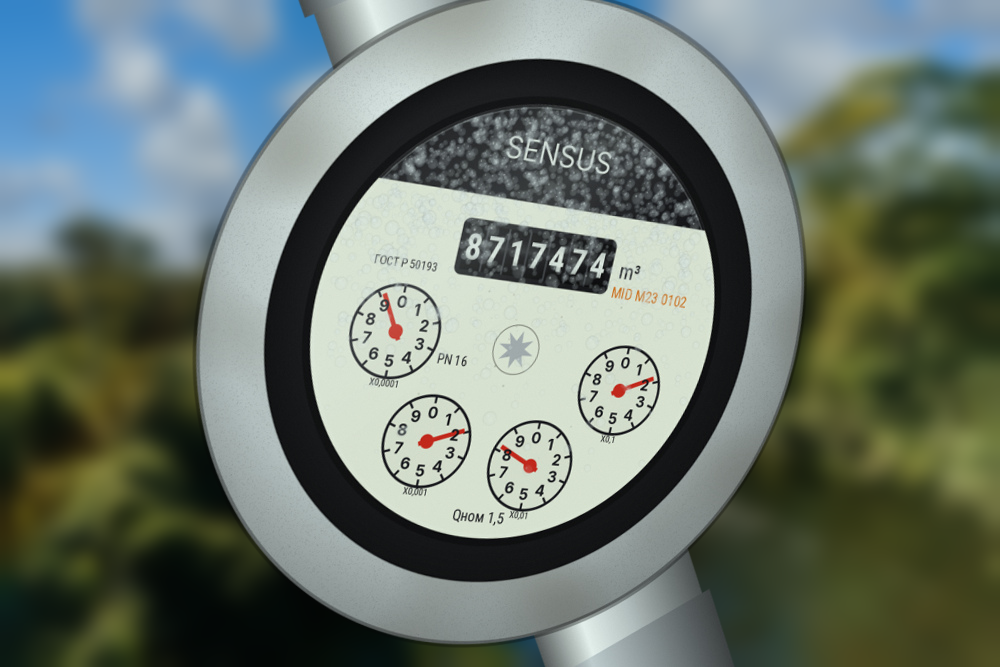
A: 8717474.1819 m³
